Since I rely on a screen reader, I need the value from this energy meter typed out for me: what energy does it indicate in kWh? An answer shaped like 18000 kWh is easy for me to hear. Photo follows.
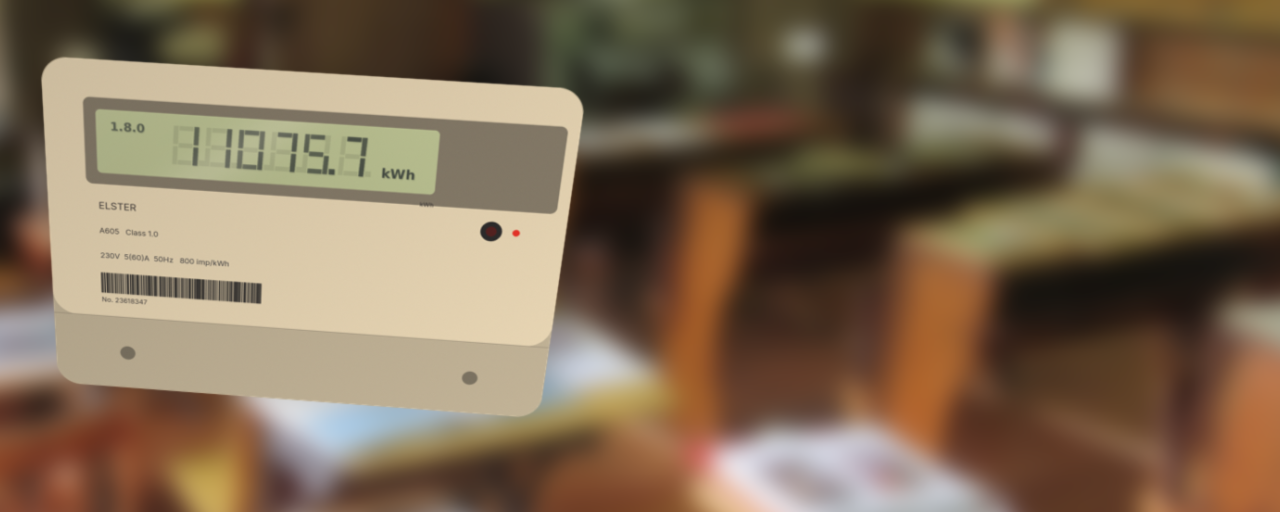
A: 11075.7 kWh
